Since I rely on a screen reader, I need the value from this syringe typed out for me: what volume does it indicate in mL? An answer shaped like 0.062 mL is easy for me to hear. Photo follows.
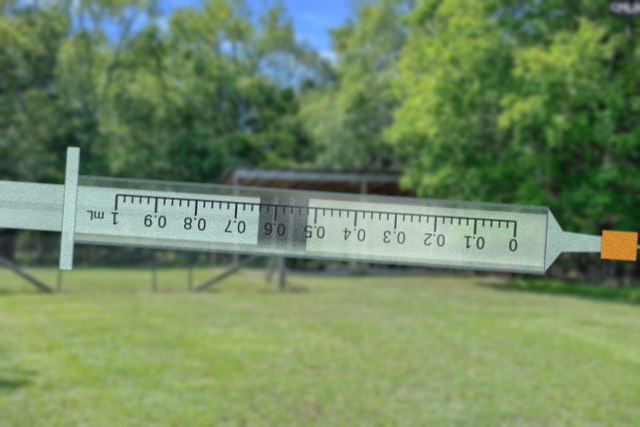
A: 0.52 mL
